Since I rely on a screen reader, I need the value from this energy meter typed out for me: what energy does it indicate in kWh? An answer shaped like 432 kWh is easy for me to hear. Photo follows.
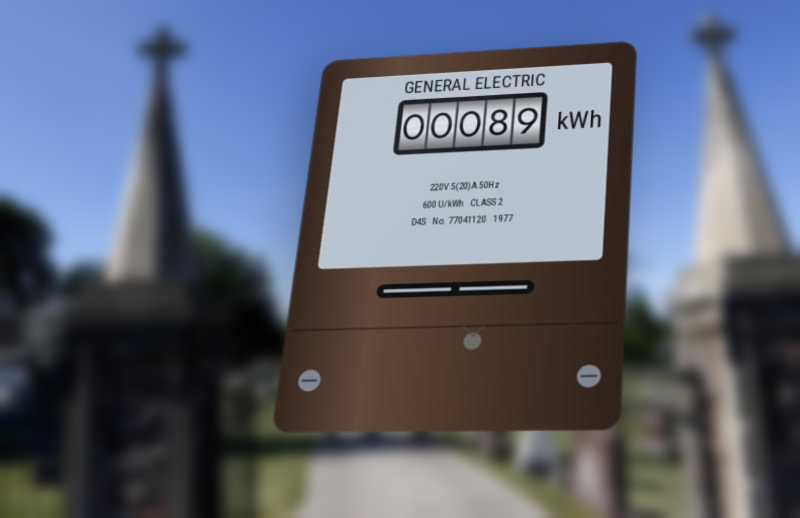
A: 89 kWh
